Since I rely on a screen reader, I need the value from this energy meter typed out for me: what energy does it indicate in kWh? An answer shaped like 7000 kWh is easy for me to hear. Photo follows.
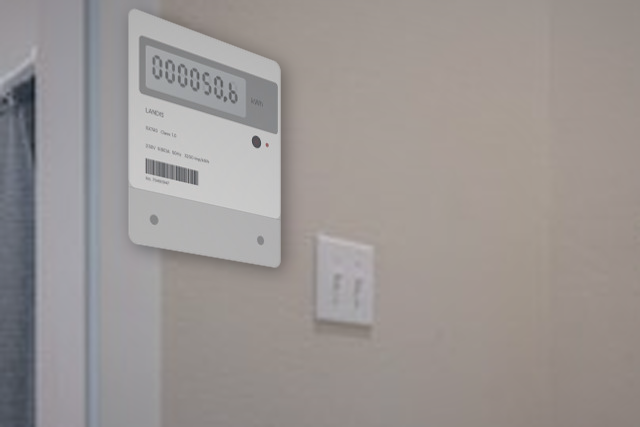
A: 50.6 kWh
